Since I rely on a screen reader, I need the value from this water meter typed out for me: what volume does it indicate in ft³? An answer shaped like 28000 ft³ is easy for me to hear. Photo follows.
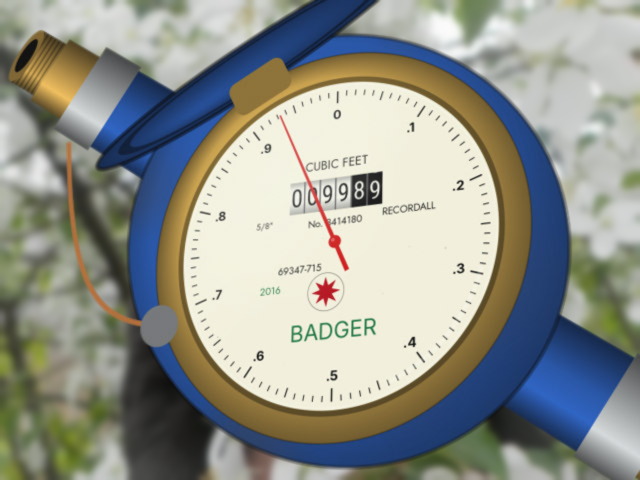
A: 9988.93 ft³
